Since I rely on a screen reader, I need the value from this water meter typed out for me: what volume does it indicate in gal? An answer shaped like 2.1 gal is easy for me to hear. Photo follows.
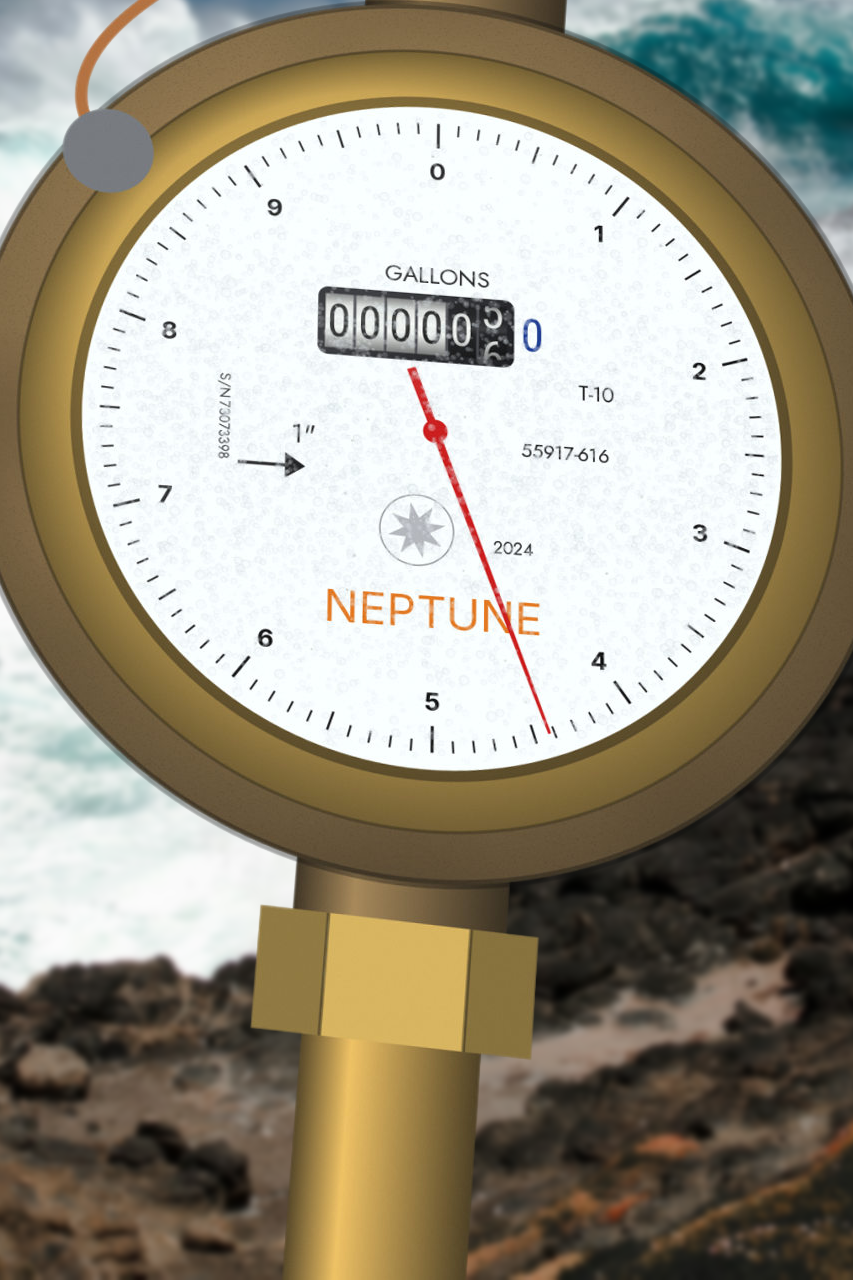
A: 54.4 gal
